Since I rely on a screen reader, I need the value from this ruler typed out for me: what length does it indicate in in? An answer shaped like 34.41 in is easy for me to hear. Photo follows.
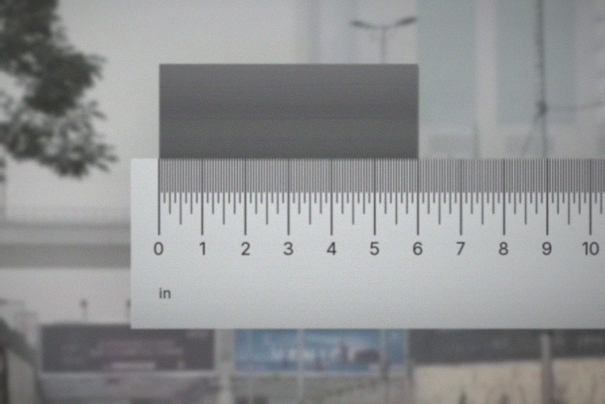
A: 6 in
